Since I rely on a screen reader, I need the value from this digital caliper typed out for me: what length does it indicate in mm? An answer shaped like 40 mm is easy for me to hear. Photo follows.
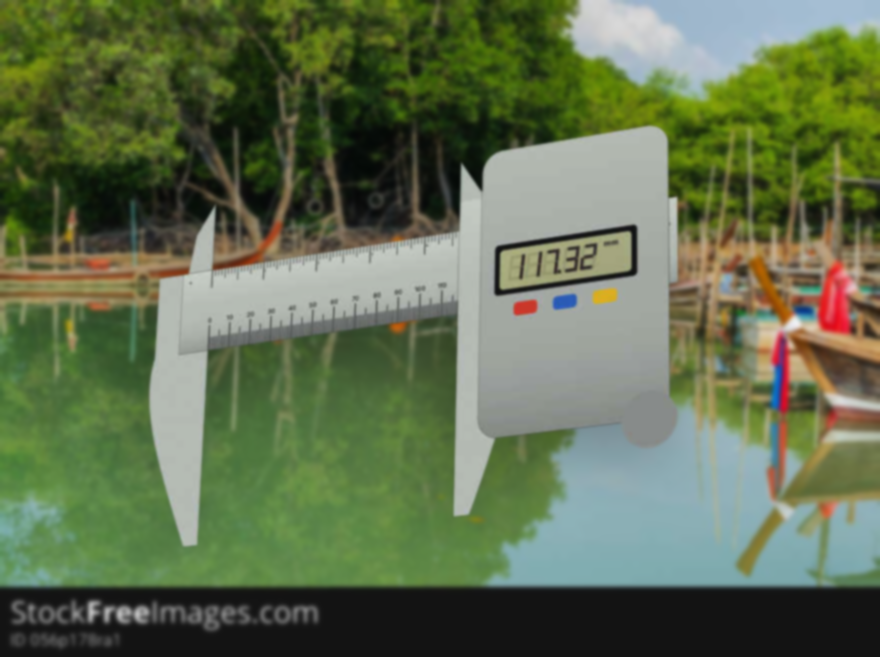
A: 117.32 mm
